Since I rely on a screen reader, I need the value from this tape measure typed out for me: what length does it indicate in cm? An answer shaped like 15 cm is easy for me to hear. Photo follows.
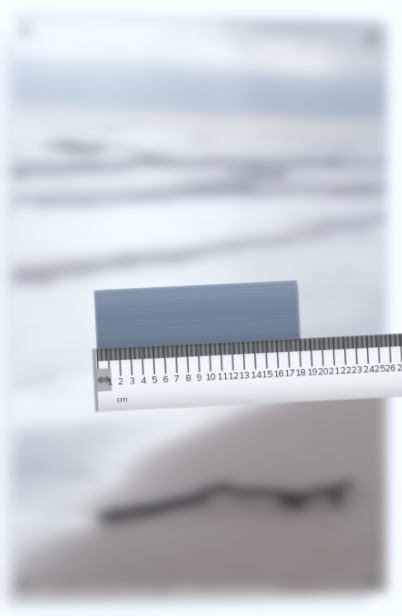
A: 18 cm
